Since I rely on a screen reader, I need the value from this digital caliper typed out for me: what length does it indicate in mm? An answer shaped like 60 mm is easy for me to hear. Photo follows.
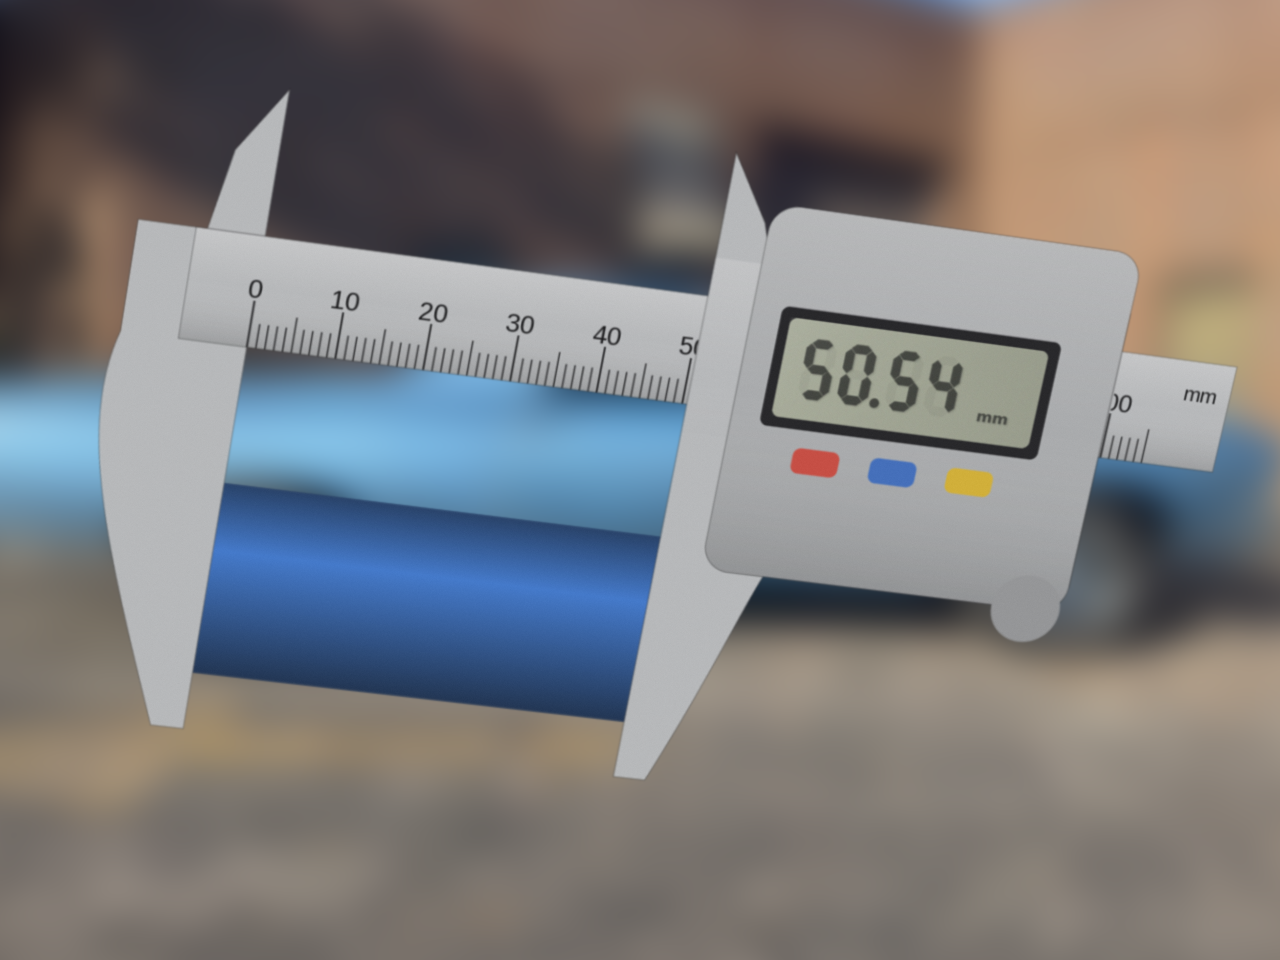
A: 50.54 mm
